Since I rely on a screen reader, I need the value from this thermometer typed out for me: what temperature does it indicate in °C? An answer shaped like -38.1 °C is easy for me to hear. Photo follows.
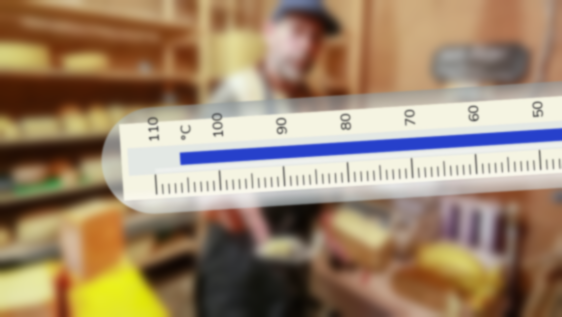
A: 106 °C
